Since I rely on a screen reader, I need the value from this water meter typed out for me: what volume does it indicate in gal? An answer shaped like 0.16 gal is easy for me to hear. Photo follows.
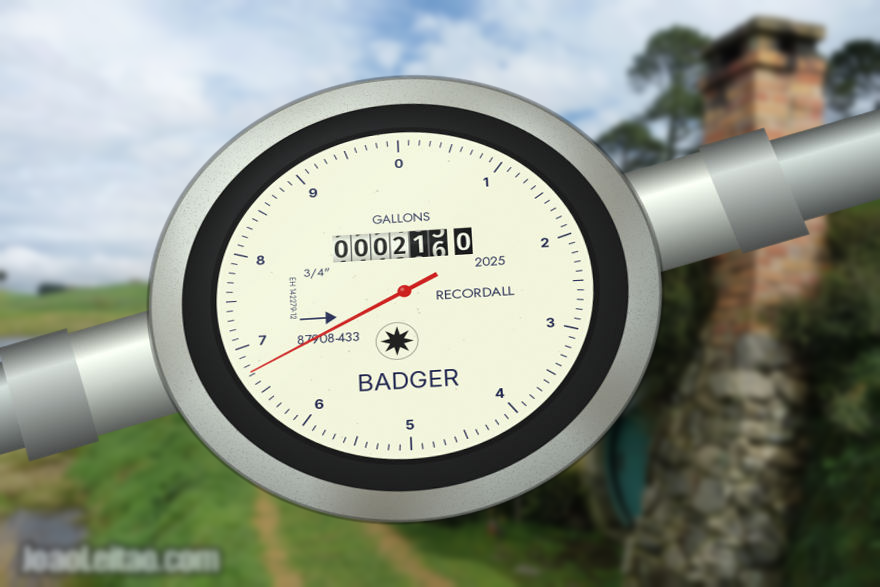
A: 2156.7 gal
